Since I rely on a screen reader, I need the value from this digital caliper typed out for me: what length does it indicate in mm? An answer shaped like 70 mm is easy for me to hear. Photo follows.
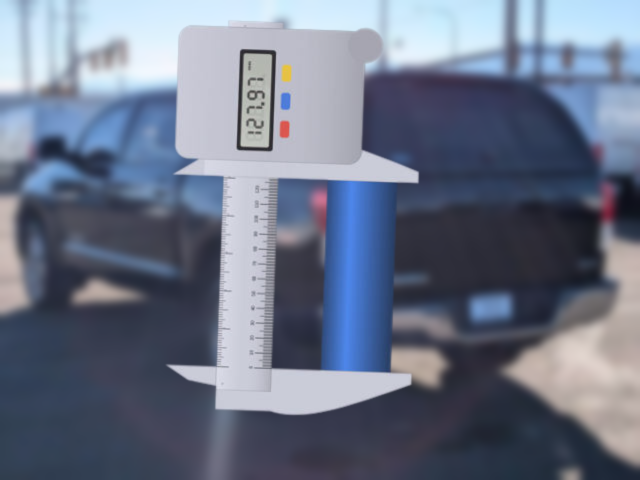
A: 127.97 mm
